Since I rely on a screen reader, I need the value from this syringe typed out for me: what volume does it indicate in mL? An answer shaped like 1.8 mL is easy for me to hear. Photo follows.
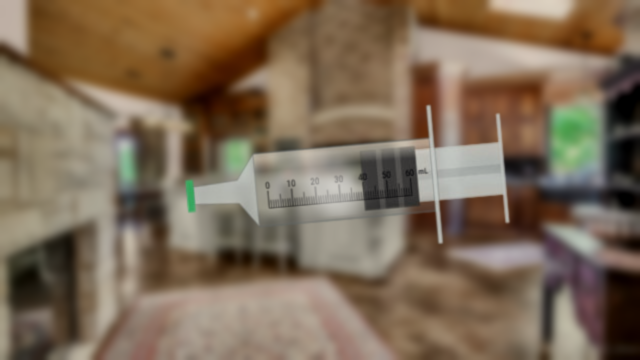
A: 40 mL
